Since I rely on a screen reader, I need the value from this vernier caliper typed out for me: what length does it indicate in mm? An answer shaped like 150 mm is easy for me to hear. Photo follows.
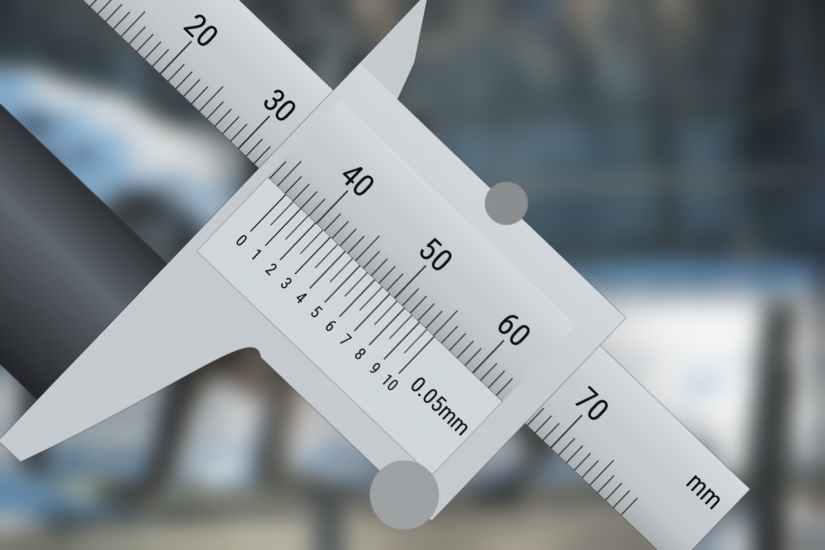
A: 36.1 mm
